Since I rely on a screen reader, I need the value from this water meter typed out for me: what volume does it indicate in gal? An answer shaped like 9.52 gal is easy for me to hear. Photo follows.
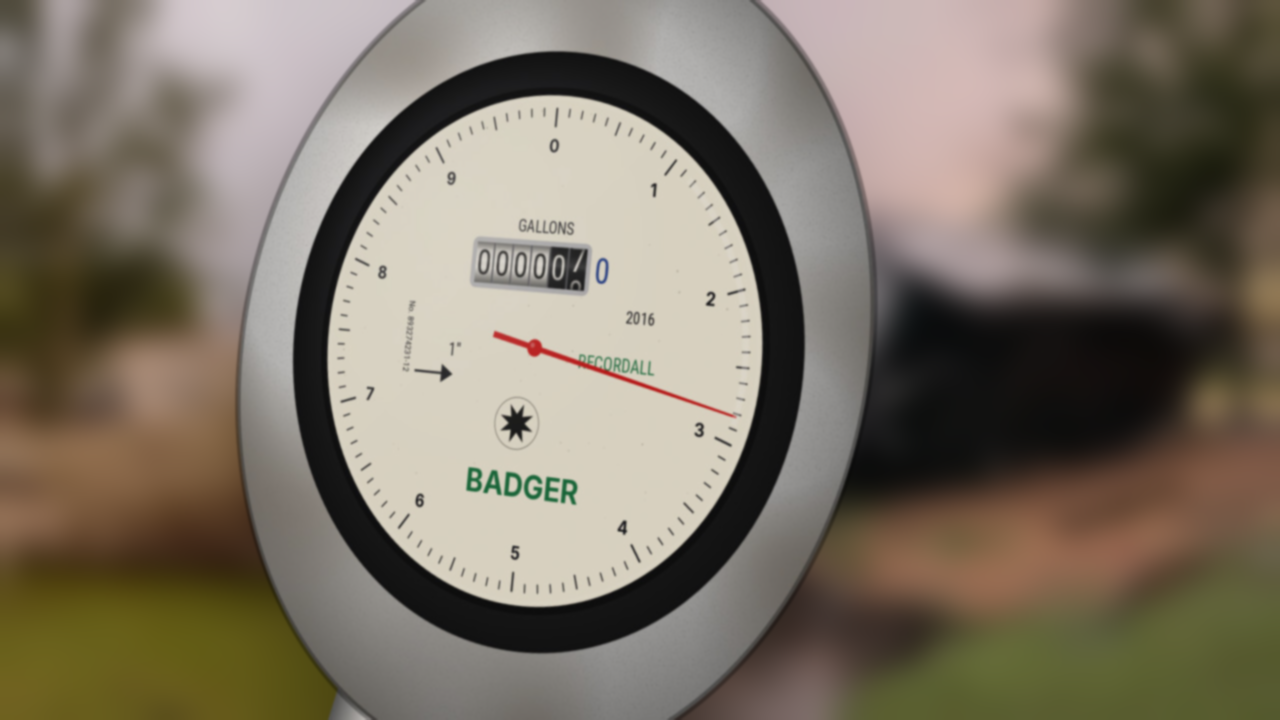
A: 72.8 gal
